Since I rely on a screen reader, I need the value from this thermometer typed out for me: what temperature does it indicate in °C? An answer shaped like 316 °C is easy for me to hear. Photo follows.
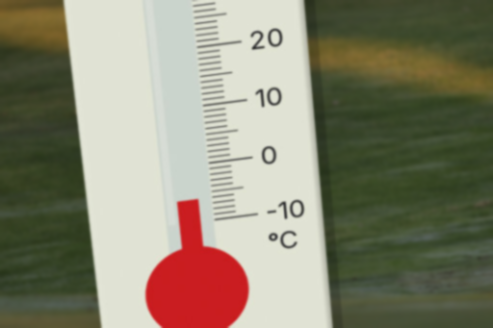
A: -6 °C
